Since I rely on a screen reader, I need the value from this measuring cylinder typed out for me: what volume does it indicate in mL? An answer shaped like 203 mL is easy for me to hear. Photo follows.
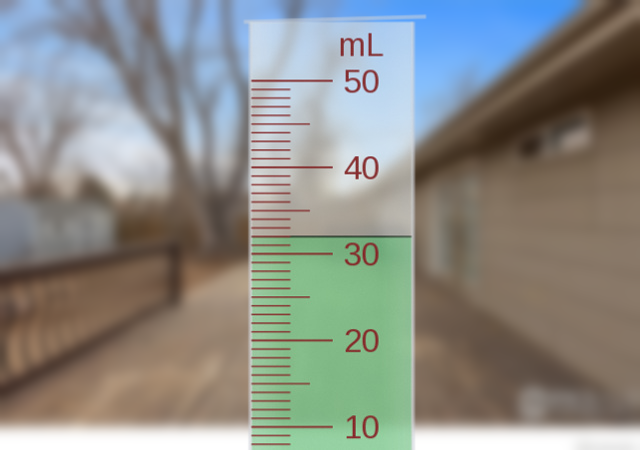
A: 32 mL
